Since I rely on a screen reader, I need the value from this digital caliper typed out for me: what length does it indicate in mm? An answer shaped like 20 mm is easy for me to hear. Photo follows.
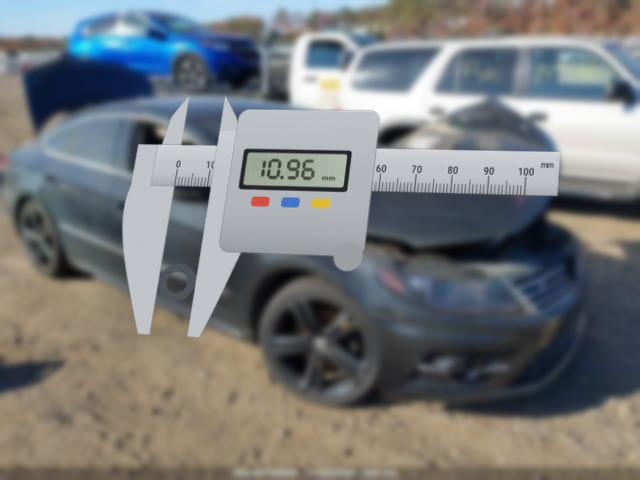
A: 10.96 mm
